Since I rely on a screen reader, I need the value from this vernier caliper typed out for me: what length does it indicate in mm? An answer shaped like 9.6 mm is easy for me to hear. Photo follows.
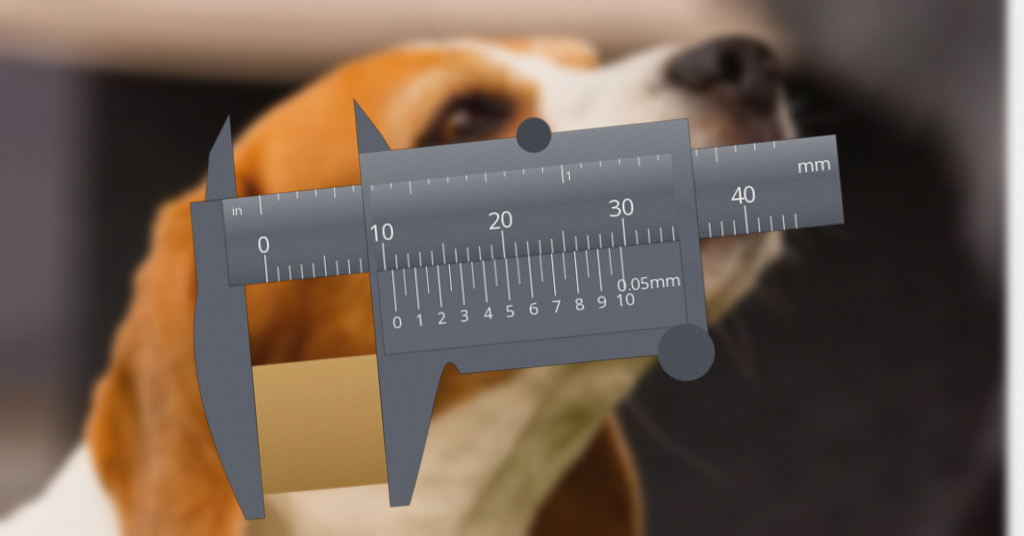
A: 10.6 mm
